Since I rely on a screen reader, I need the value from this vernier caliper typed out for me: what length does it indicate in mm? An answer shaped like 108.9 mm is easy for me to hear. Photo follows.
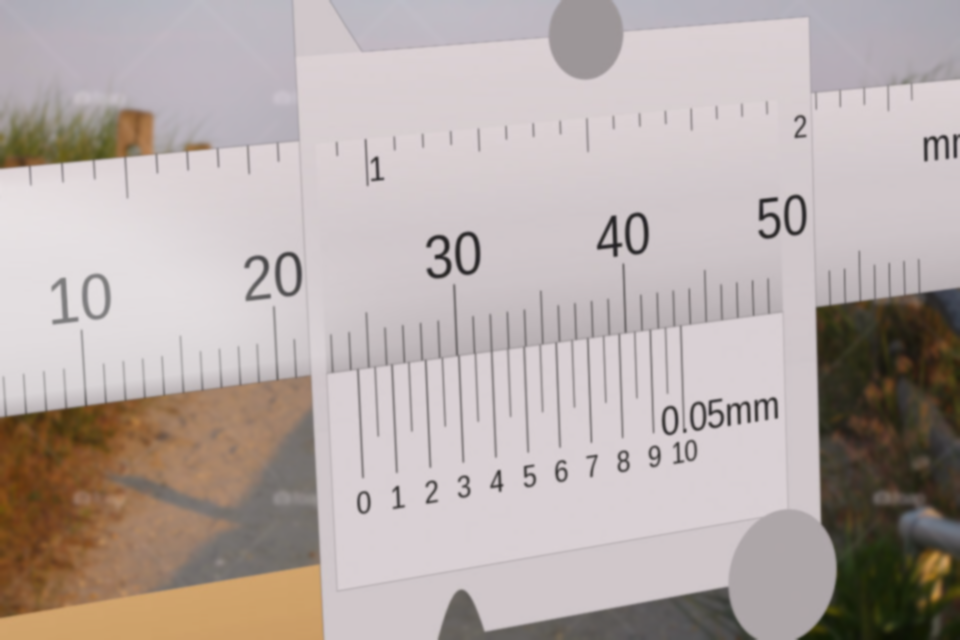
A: 24.4 mm
